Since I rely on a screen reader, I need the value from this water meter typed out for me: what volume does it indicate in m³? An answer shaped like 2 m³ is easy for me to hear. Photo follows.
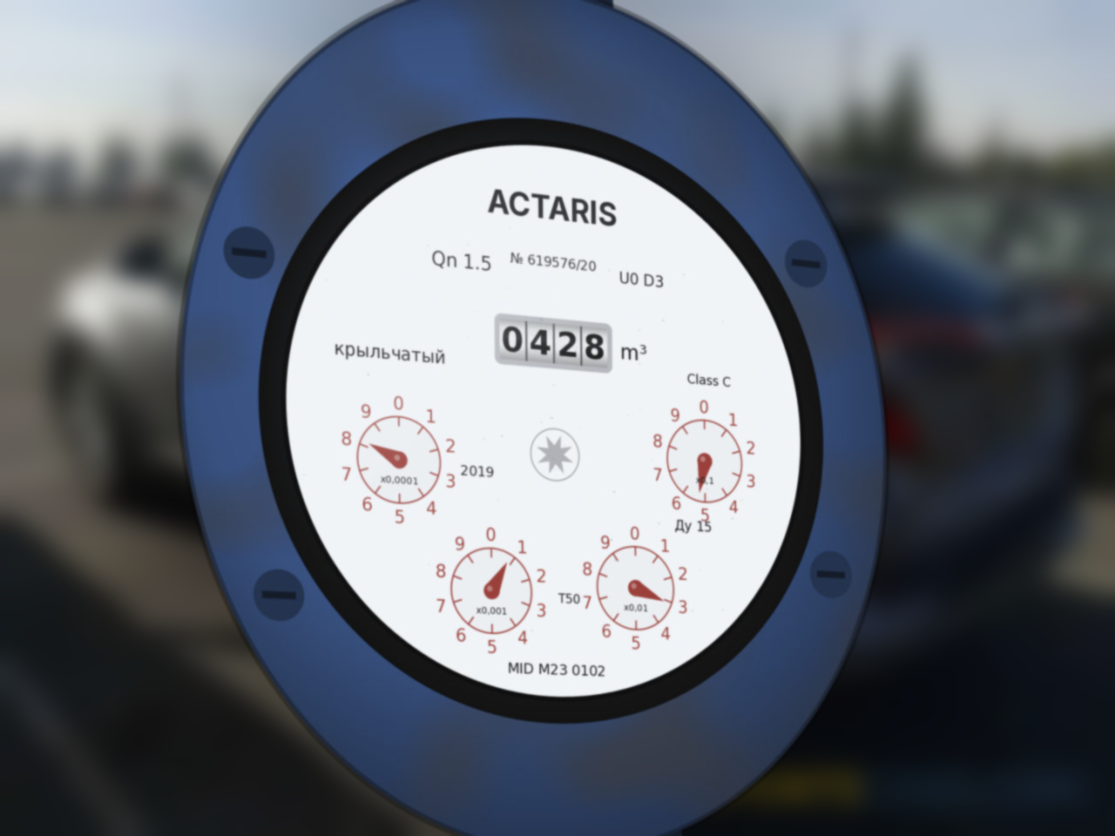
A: 428.5308 m³
